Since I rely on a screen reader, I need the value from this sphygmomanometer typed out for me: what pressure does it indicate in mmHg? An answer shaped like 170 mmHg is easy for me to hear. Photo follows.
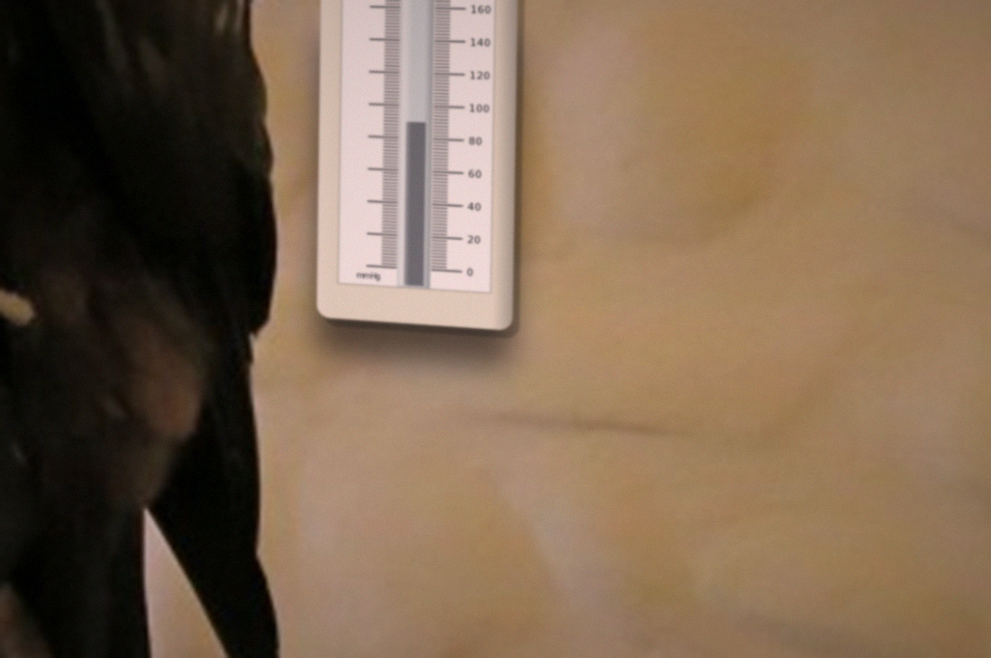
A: 90 mmHg
